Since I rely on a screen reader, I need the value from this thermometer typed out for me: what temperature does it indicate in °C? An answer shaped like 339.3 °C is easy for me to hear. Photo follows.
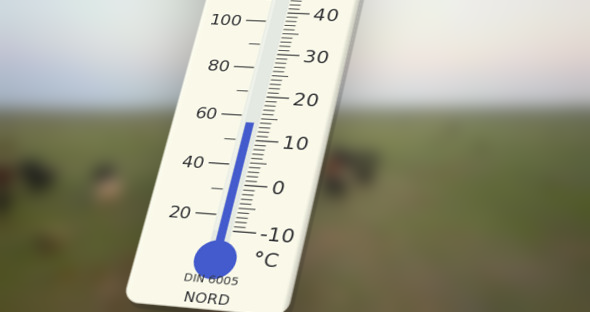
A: 14 °C
